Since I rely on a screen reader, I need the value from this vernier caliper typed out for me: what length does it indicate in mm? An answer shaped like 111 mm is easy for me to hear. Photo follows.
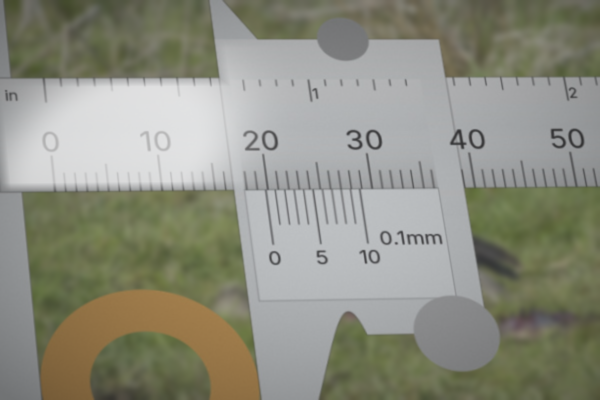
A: 19.8 mm
